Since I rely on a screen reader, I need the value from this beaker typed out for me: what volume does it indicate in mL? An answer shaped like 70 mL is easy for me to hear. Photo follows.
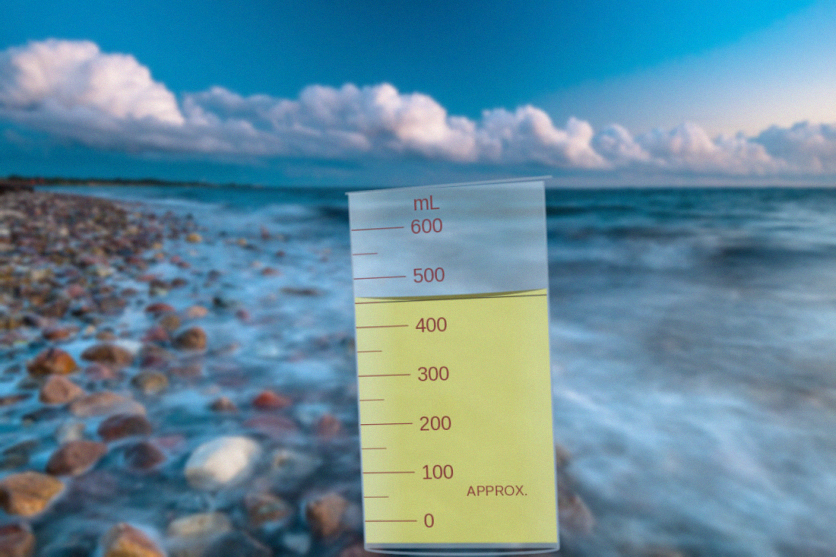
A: 450 mL
